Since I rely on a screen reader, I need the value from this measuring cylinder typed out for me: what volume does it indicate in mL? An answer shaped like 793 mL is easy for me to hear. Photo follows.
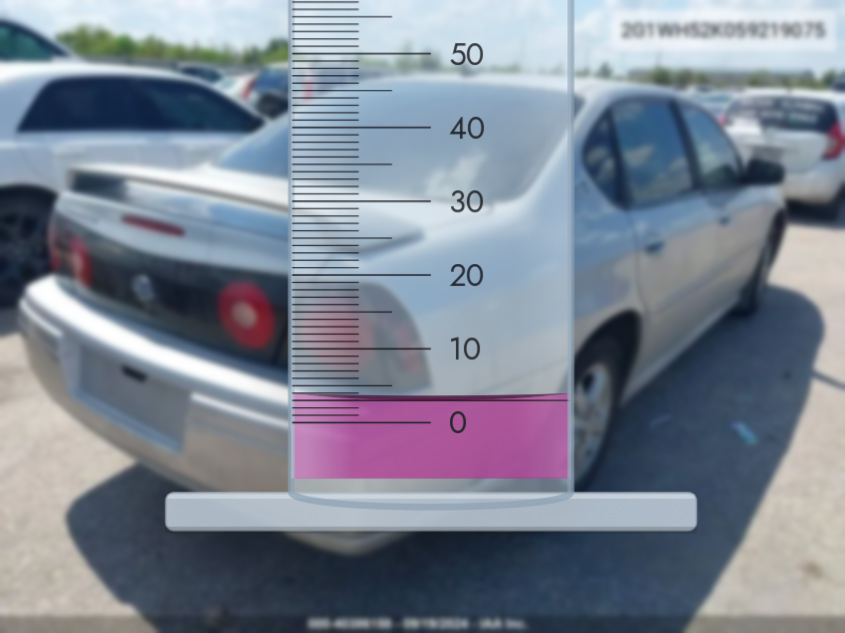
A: 3 mL
